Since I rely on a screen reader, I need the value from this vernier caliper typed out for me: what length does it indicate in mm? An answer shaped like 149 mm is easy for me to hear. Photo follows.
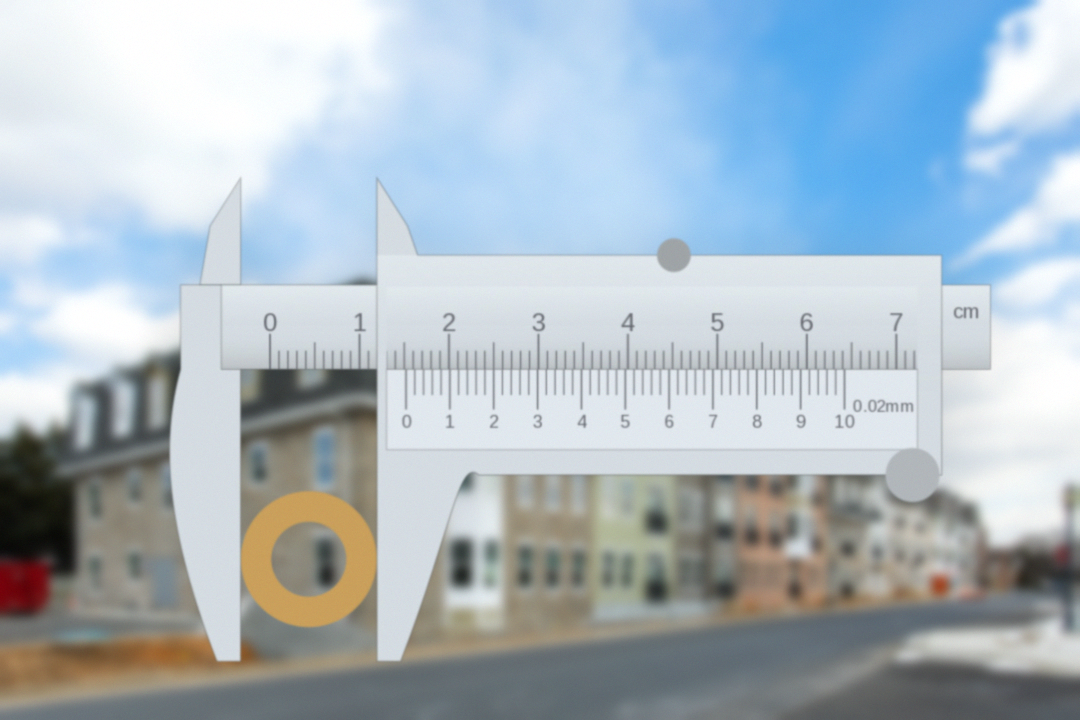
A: 15.2 mm
